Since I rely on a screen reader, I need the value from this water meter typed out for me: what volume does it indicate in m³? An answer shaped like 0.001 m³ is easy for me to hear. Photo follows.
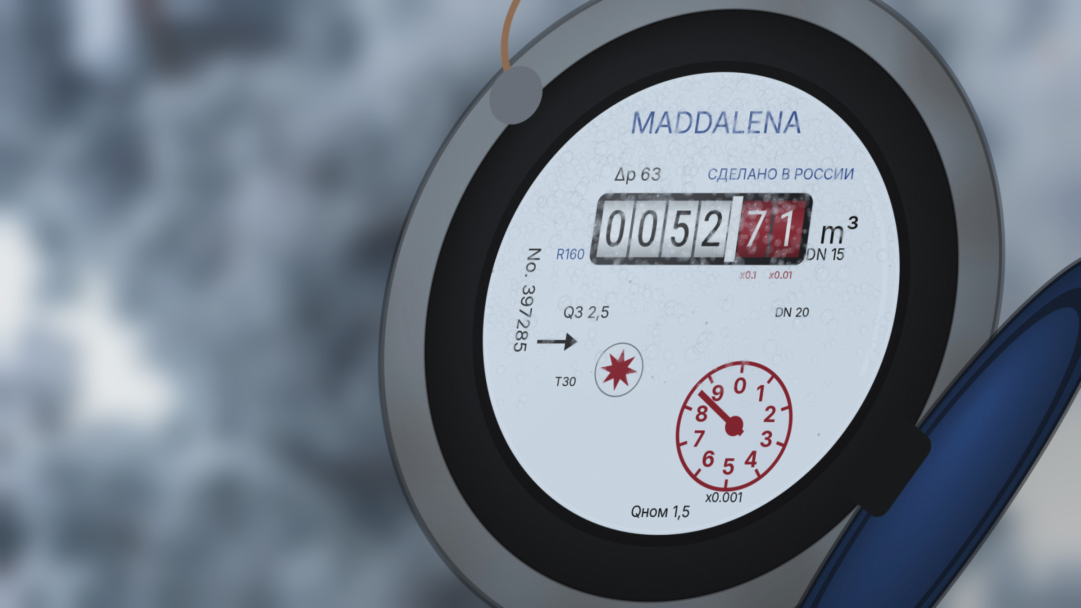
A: 52.718 m³
